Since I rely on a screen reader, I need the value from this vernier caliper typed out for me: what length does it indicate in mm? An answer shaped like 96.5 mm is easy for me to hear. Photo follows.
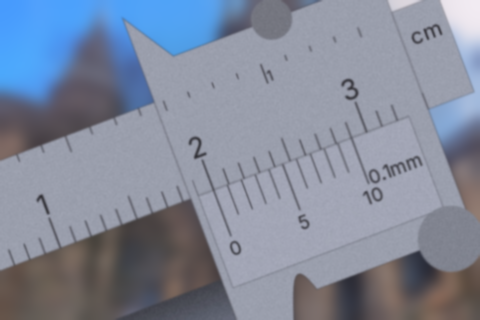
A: 20.0 mm
